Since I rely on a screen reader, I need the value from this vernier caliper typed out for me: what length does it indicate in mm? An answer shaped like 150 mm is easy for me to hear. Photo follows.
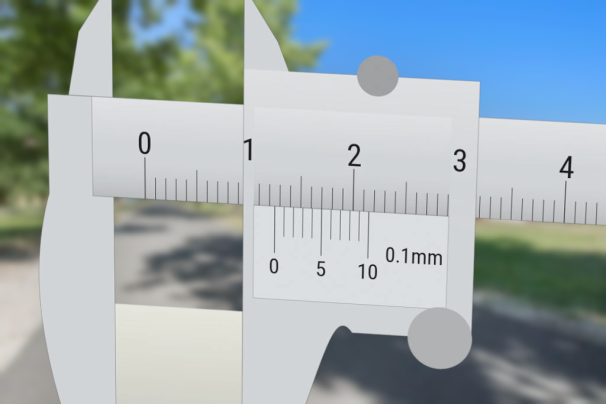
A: 12.5 mm
